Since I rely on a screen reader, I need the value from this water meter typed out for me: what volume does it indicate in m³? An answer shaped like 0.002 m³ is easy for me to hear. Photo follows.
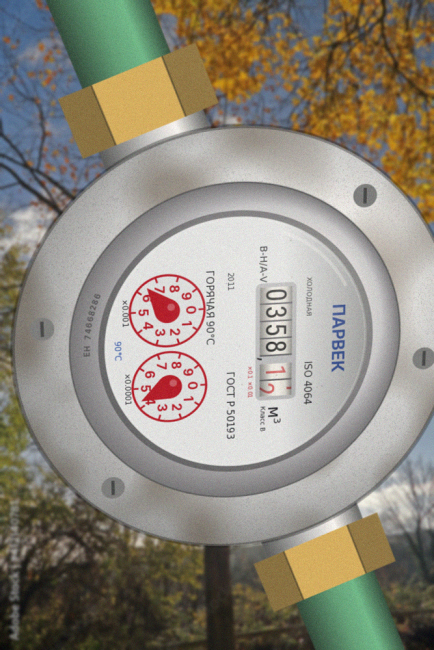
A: 358.1164 m³
